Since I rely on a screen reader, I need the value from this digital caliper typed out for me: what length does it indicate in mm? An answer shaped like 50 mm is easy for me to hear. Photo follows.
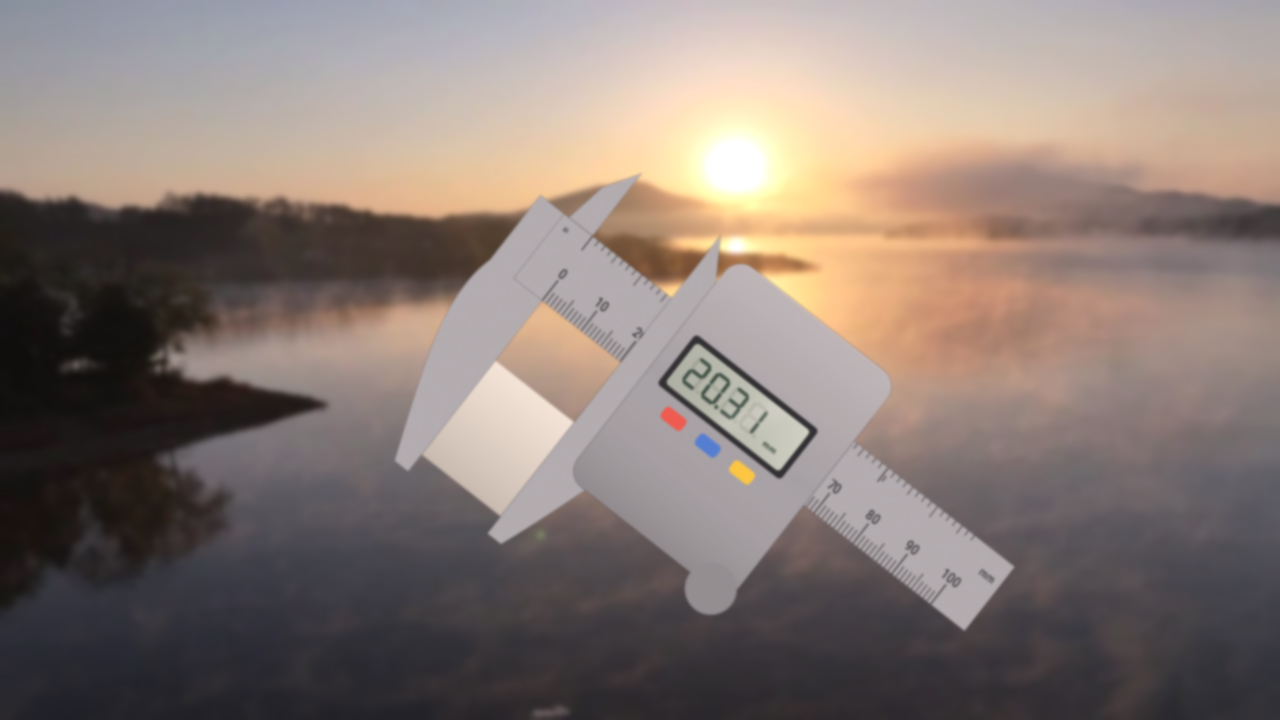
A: 20.31 mm
